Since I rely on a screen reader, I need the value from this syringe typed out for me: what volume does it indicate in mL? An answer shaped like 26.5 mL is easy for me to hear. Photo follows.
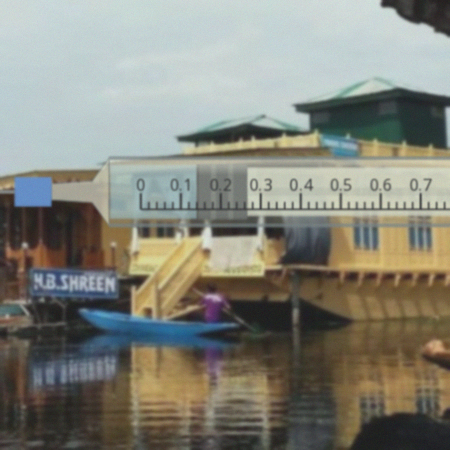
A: 0.14 mL
